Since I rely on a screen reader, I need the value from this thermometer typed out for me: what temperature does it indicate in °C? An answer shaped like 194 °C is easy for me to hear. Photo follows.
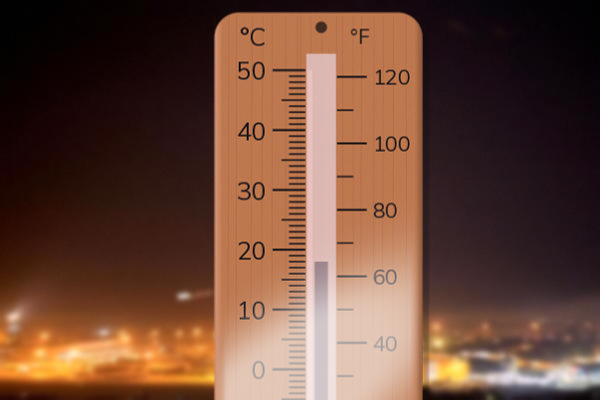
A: 18 °C
